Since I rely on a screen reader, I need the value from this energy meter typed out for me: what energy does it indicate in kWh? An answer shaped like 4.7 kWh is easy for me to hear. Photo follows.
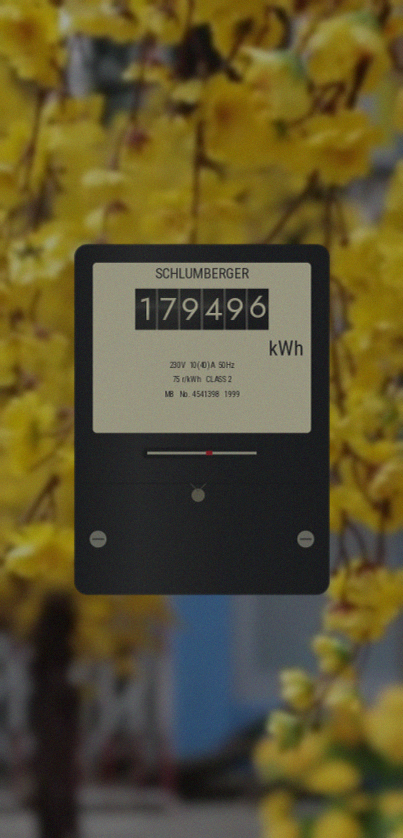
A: 179496 kWh
